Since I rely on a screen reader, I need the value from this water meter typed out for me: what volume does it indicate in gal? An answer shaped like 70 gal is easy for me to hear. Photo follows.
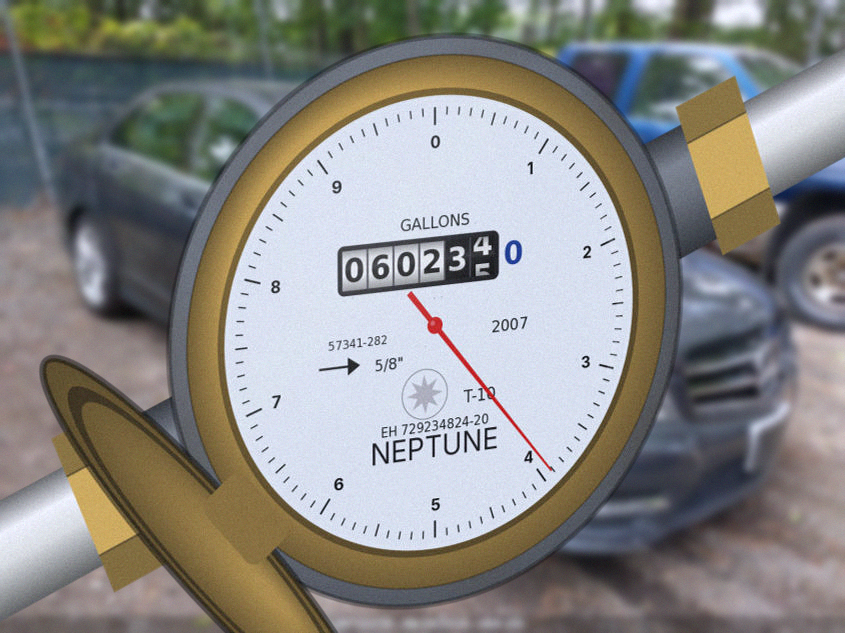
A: 602343.9 gal
